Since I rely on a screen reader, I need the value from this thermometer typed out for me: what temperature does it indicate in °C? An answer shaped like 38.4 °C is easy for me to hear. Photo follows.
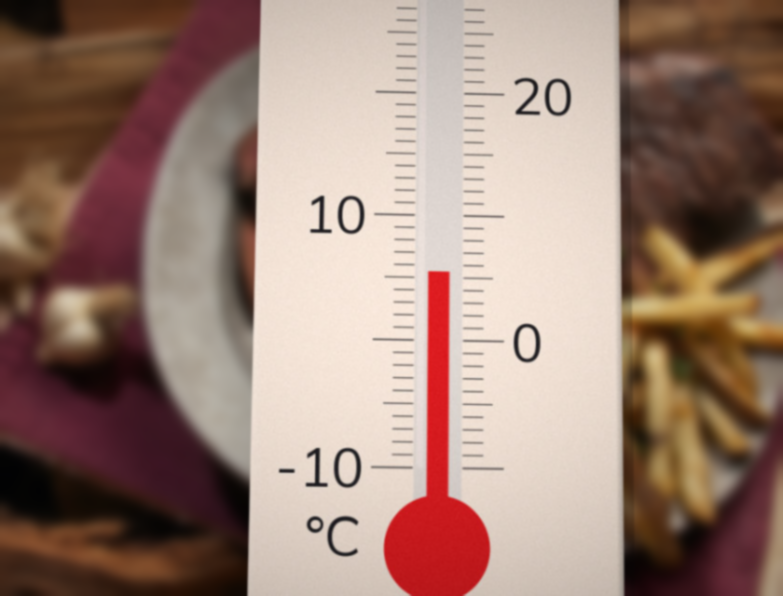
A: 5.5 °C
